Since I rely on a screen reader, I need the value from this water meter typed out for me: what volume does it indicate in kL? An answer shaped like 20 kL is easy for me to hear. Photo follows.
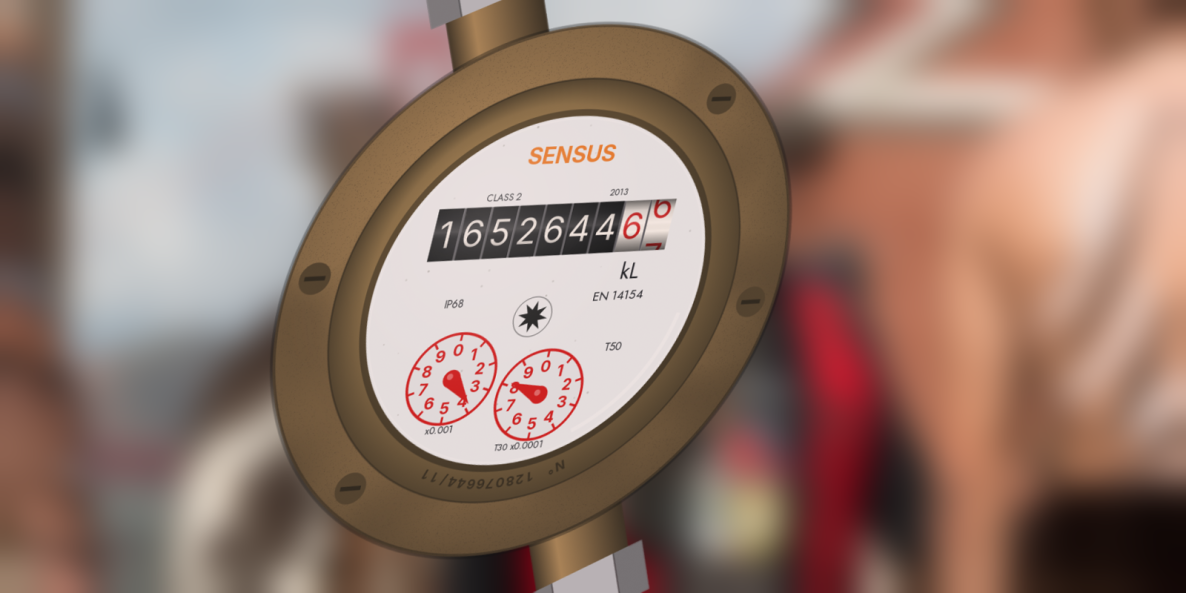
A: 1652644.6638 kL
